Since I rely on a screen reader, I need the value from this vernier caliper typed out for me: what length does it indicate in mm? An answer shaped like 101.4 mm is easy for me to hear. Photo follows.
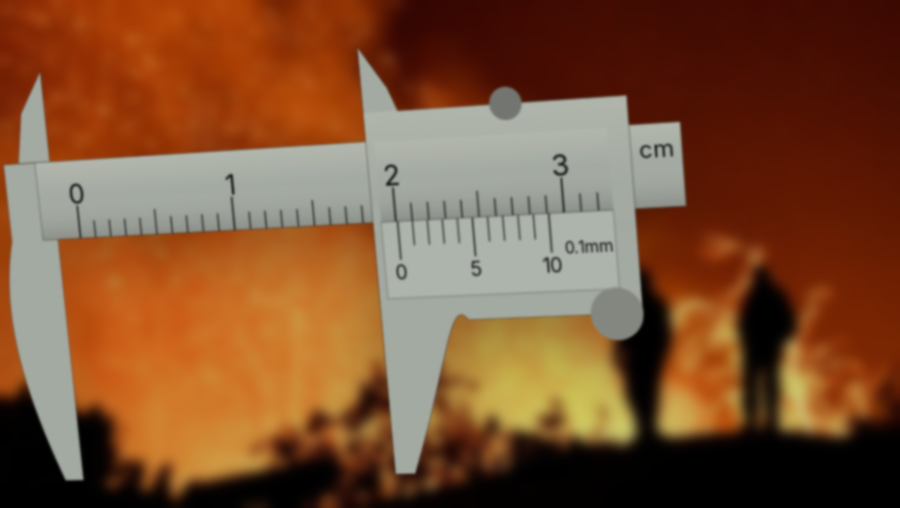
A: 20.1 mm
